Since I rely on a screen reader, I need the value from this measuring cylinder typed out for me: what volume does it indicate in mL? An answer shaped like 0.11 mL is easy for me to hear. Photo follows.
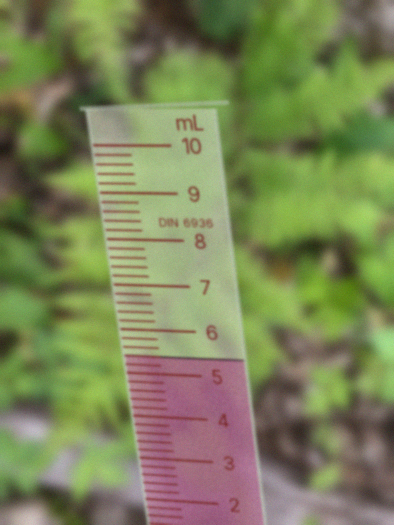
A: 5.4 mL
